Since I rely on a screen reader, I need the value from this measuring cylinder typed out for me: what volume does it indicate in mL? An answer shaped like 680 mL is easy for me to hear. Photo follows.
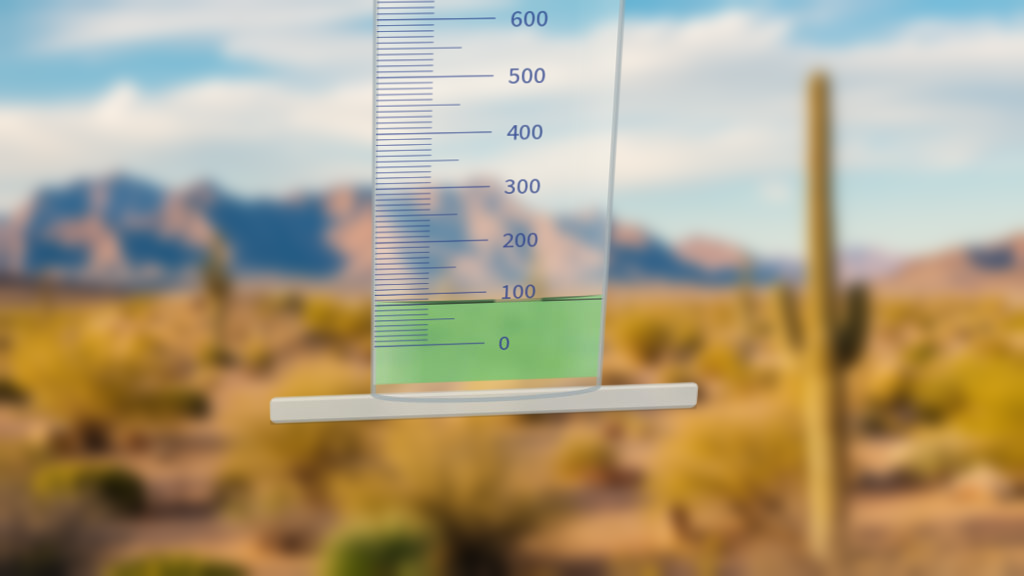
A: 80 mL
